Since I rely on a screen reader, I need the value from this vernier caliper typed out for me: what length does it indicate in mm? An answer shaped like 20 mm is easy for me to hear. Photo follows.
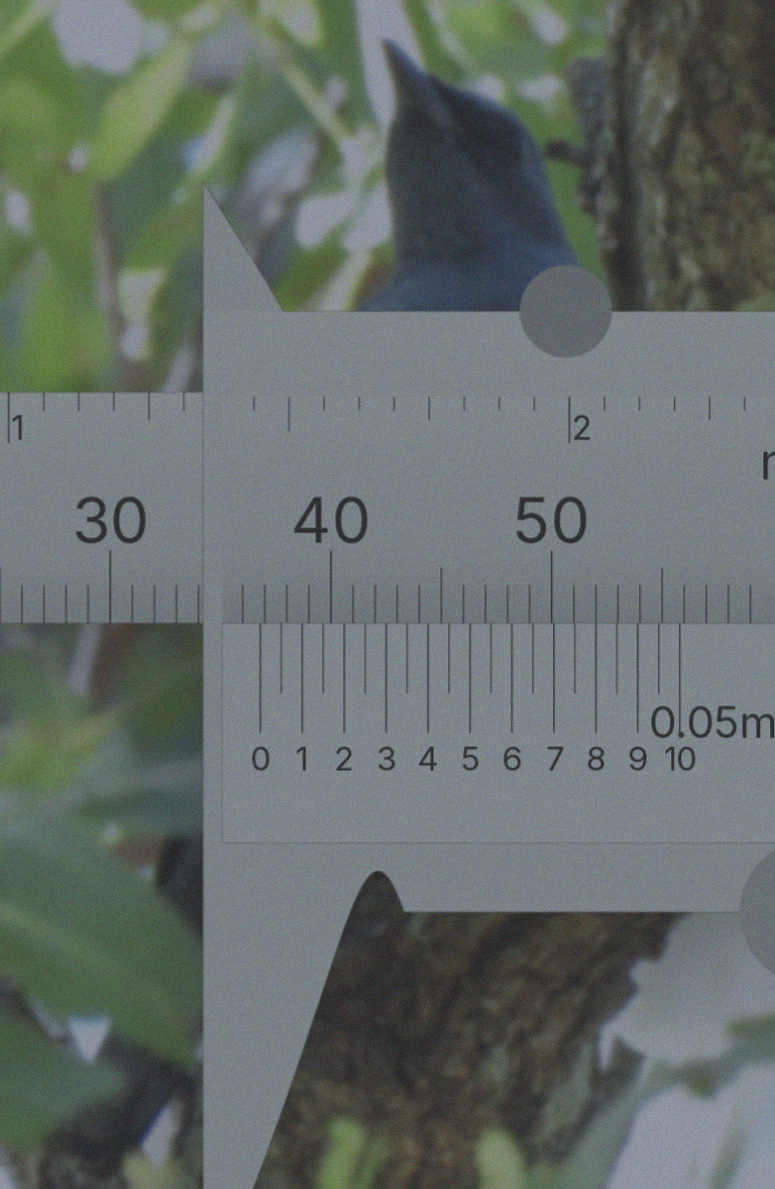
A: 36.8 mm
